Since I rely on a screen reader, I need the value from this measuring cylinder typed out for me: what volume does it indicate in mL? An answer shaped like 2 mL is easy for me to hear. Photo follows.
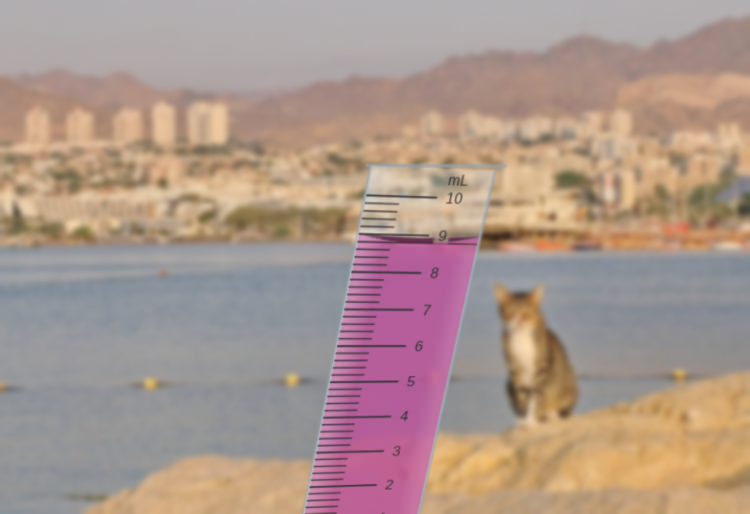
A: 8.8 mL
